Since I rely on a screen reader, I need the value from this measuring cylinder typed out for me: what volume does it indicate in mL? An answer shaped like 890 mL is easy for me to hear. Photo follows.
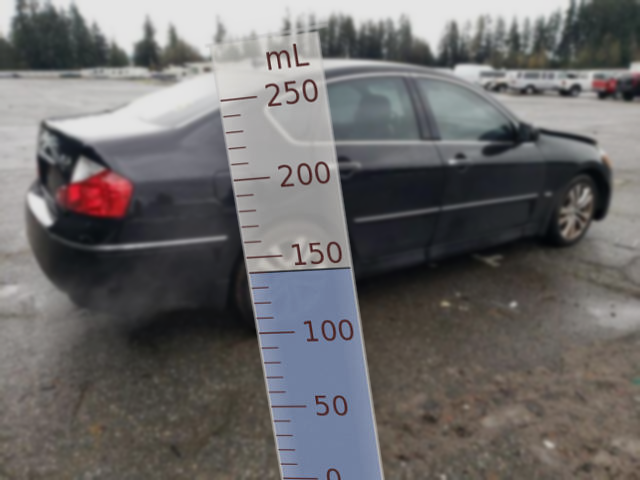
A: 140 mL
